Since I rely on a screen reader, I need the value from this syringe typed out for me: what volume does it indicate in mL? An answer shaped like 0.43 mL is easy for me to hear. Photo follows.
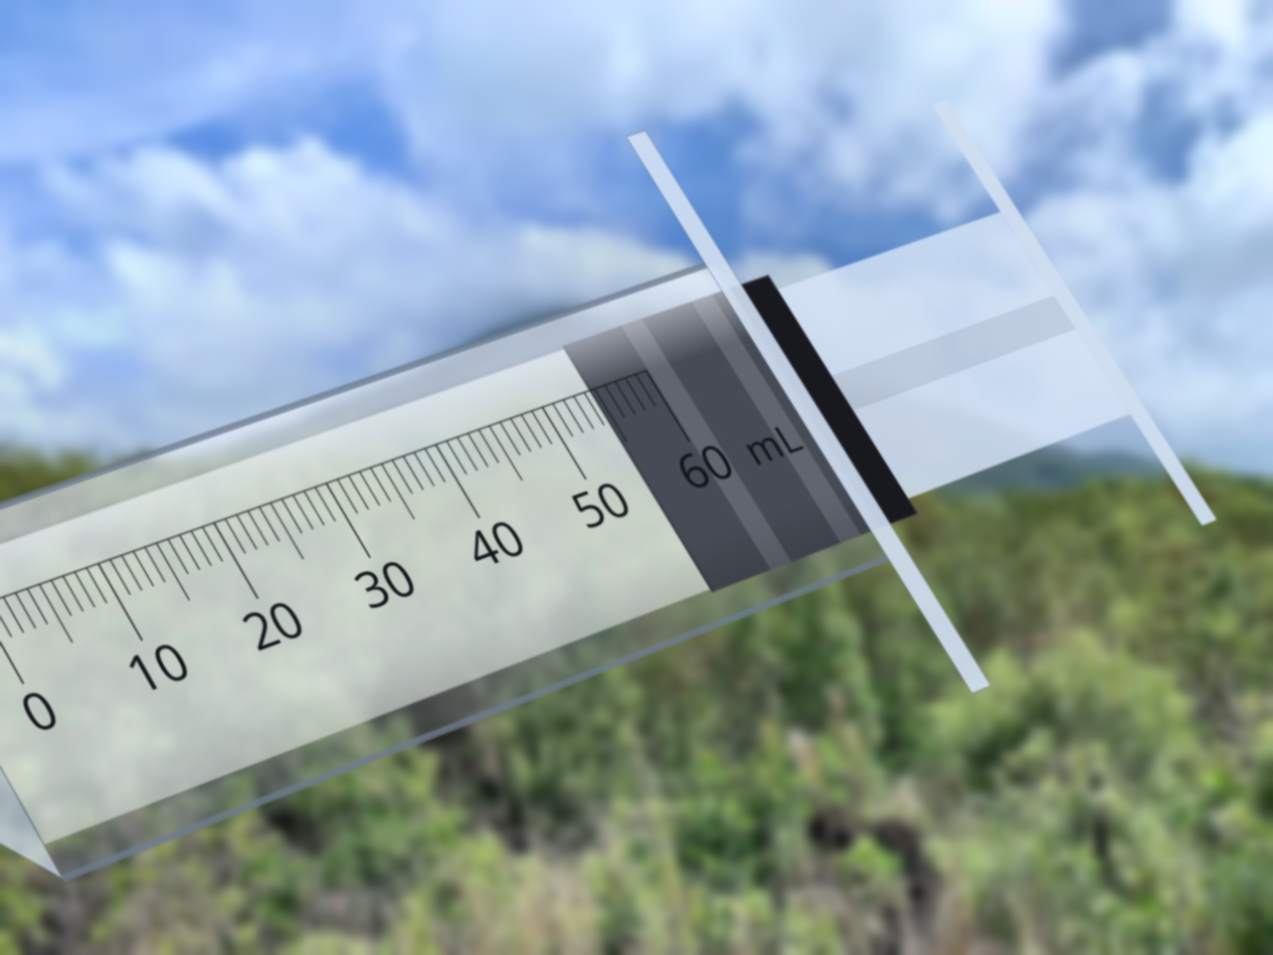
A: 54.5 mL
